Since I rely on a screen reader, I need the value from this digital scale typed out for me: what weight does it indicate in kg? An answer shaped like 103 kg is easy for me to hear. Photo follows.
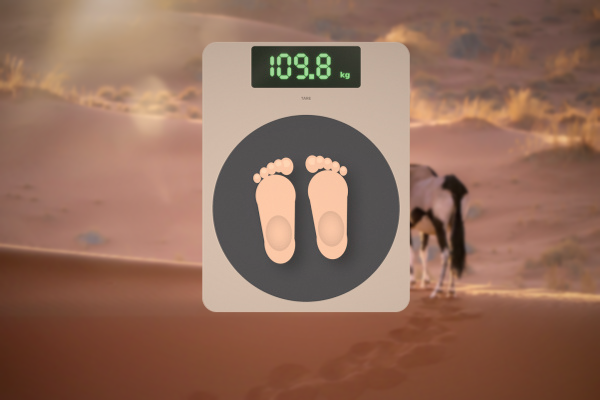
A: 109.8 kg
